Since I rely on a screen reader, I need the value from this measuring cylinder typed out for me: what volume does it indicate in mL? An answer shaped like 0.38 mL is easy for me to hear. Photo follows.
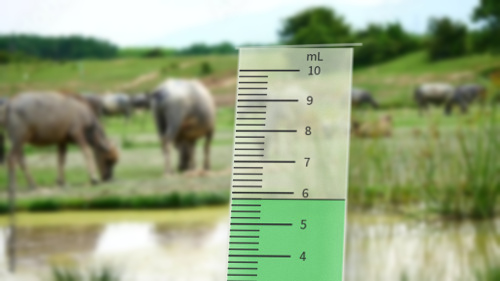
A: 5.8 mL
